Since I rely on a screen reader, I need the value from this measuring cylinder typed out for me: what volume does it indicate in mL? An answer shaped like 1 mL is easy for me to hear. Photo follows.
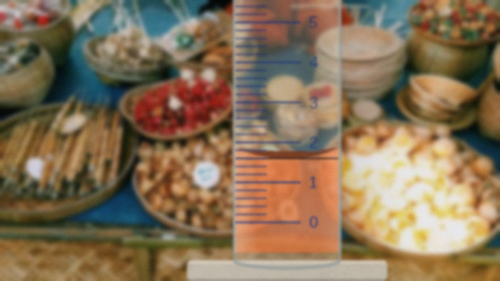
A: 1.6 mL
